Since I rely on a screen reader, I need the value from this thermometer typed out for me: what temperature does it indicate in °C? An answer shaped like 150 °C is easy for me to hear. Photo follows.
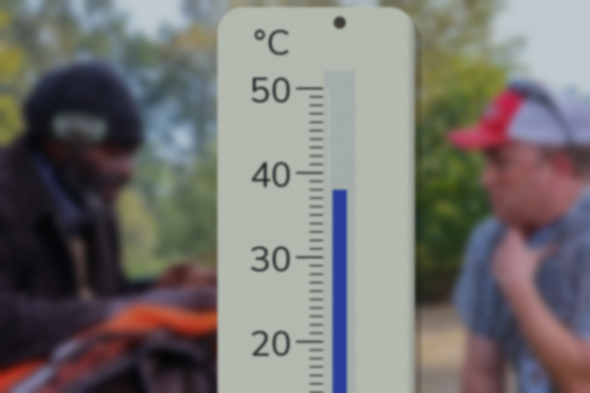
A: 38 °C
